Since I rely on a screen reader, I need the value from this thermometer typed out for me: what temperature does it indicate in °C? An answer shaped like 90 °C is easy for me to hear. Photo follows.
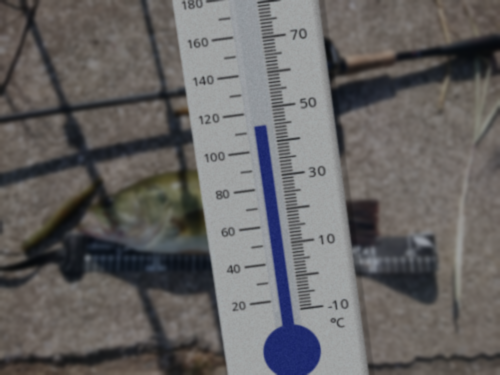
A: 45 °C
